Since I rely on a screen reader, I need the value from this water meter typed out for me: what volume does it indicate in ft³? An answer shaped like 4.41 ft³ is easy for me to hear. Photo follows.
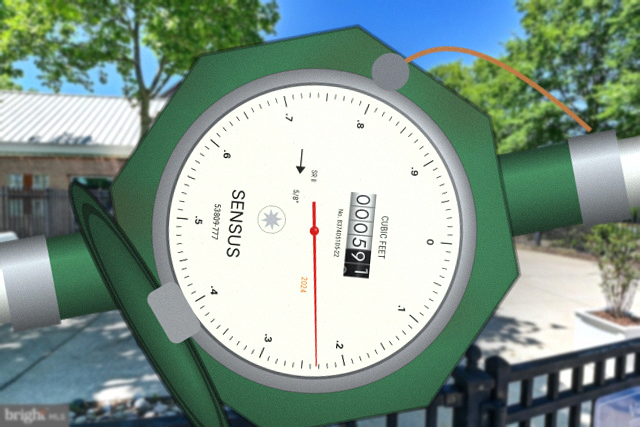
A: 591.23 ft³
